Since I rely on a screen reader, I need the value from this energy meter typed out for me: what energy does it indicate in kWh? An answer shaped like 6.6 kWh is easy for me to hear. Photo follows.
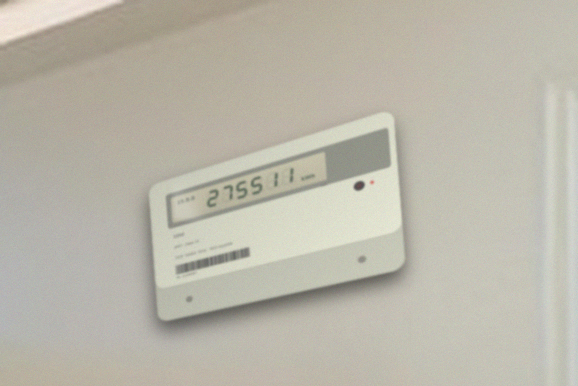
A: 275511 kWh
